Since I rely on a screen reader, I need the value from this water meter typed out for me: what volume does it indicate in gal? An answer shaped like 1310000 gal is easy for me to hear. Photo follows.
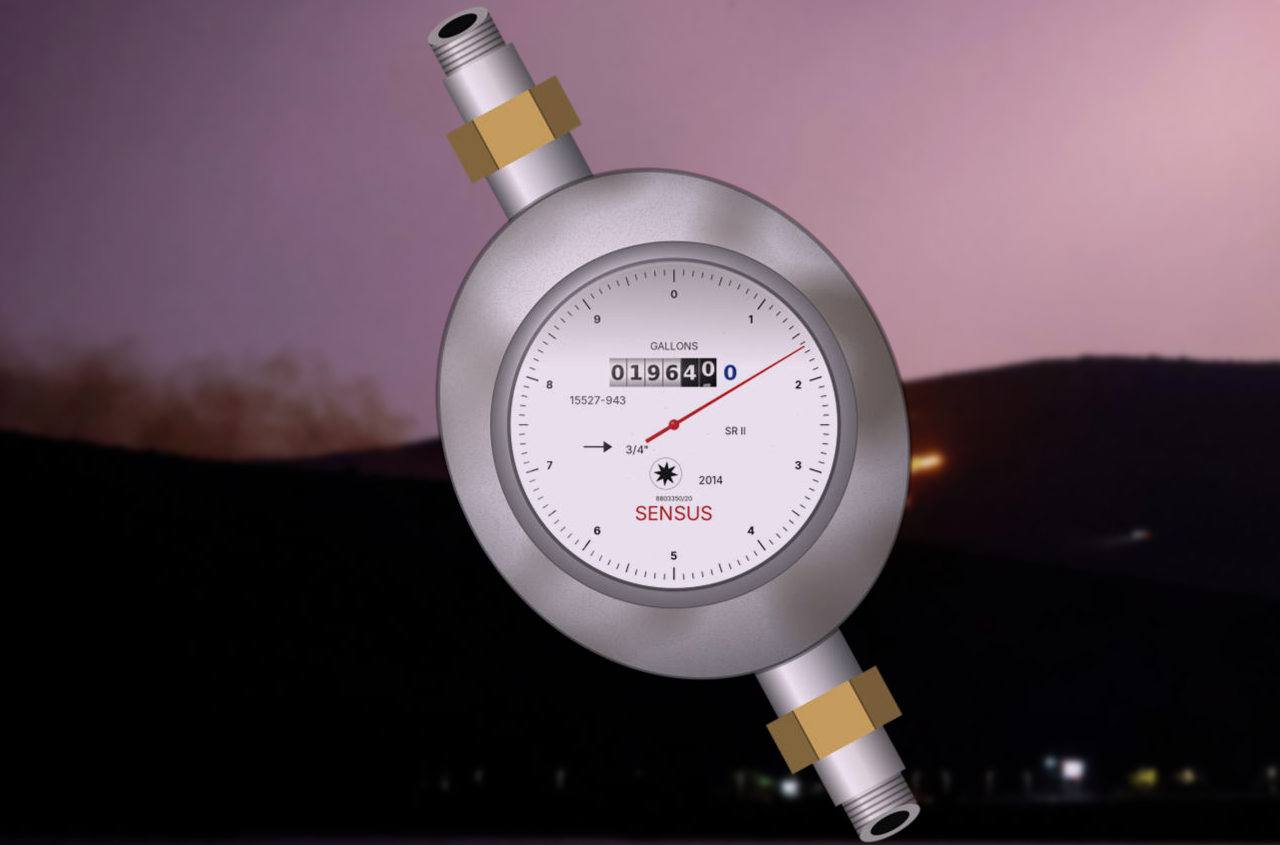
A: 196401.6 gal
